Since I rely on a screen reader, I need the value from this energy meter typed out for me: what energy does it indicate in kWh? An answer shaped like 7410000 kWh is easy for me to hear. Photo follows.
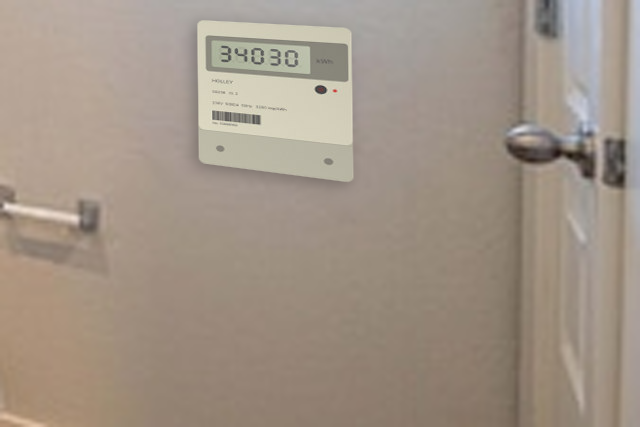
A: 34030 kWh
